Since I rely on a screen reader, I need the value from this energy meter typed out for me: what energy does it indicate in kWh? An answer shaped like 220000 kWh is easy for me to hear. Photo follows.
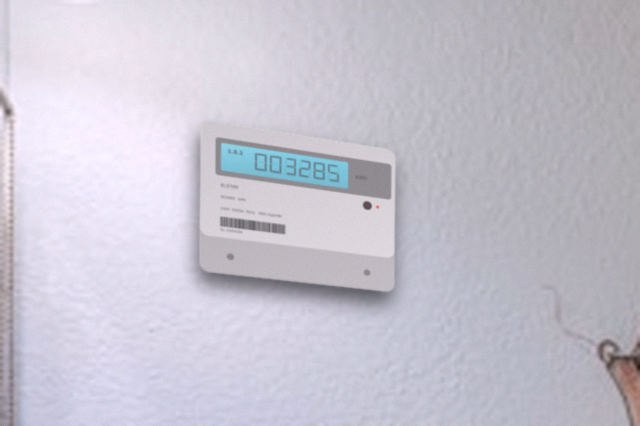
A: 3285 kWh
